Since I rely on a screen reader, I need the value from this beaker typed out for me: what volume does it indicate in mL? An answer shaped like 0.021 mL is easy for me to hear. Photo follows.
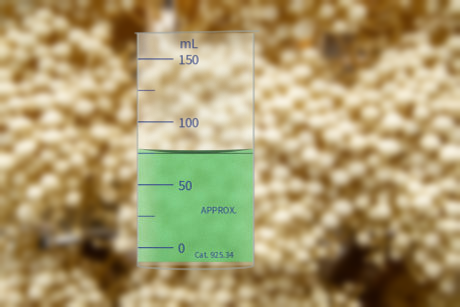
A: 75 mL
